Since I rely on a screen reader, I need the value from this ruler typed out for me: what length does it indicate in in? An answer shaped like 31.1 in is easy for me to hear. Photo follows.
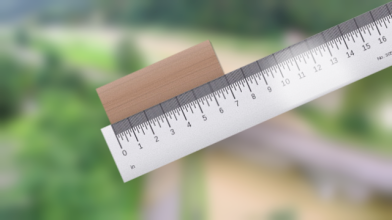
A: 7 in
